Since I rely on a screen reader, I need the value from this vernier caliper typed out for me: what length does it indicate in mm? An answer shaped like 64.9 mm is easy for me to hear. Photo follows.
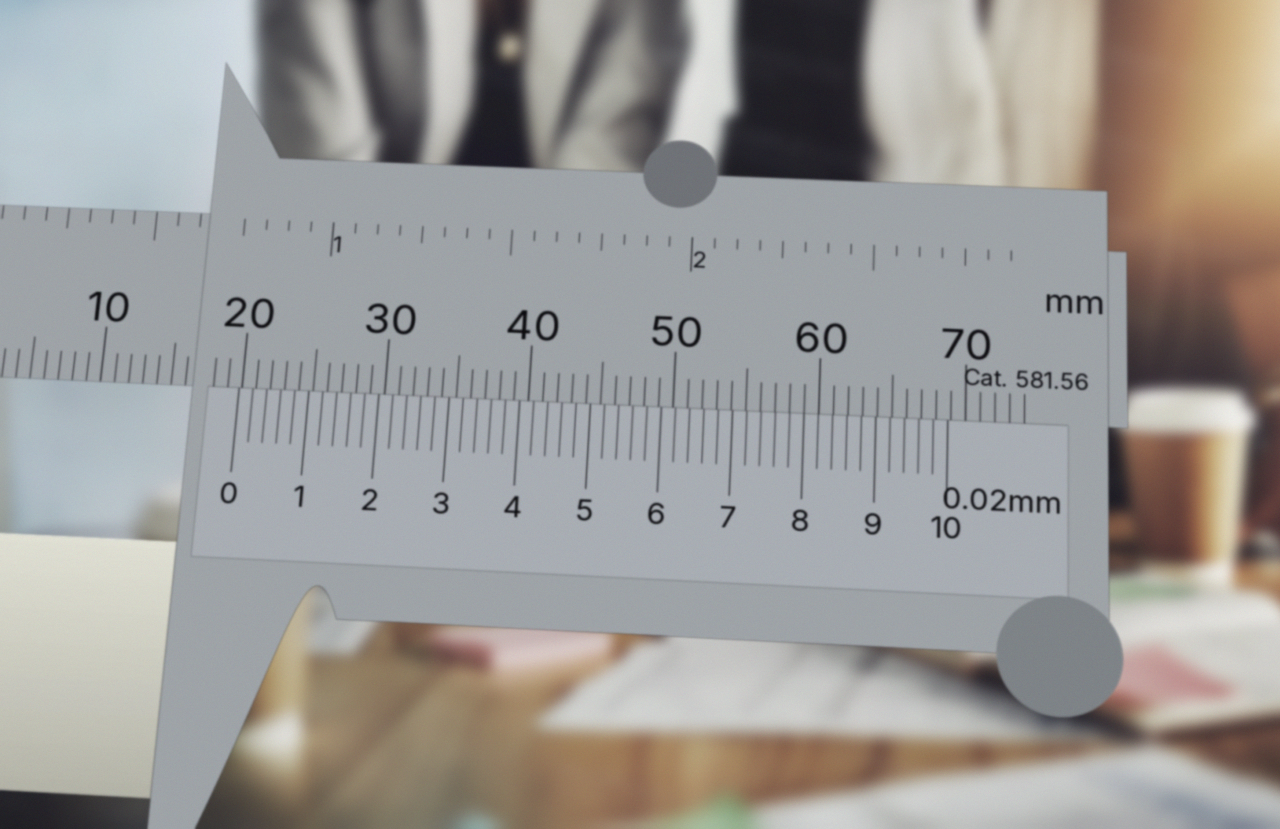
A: 19.8 mm
